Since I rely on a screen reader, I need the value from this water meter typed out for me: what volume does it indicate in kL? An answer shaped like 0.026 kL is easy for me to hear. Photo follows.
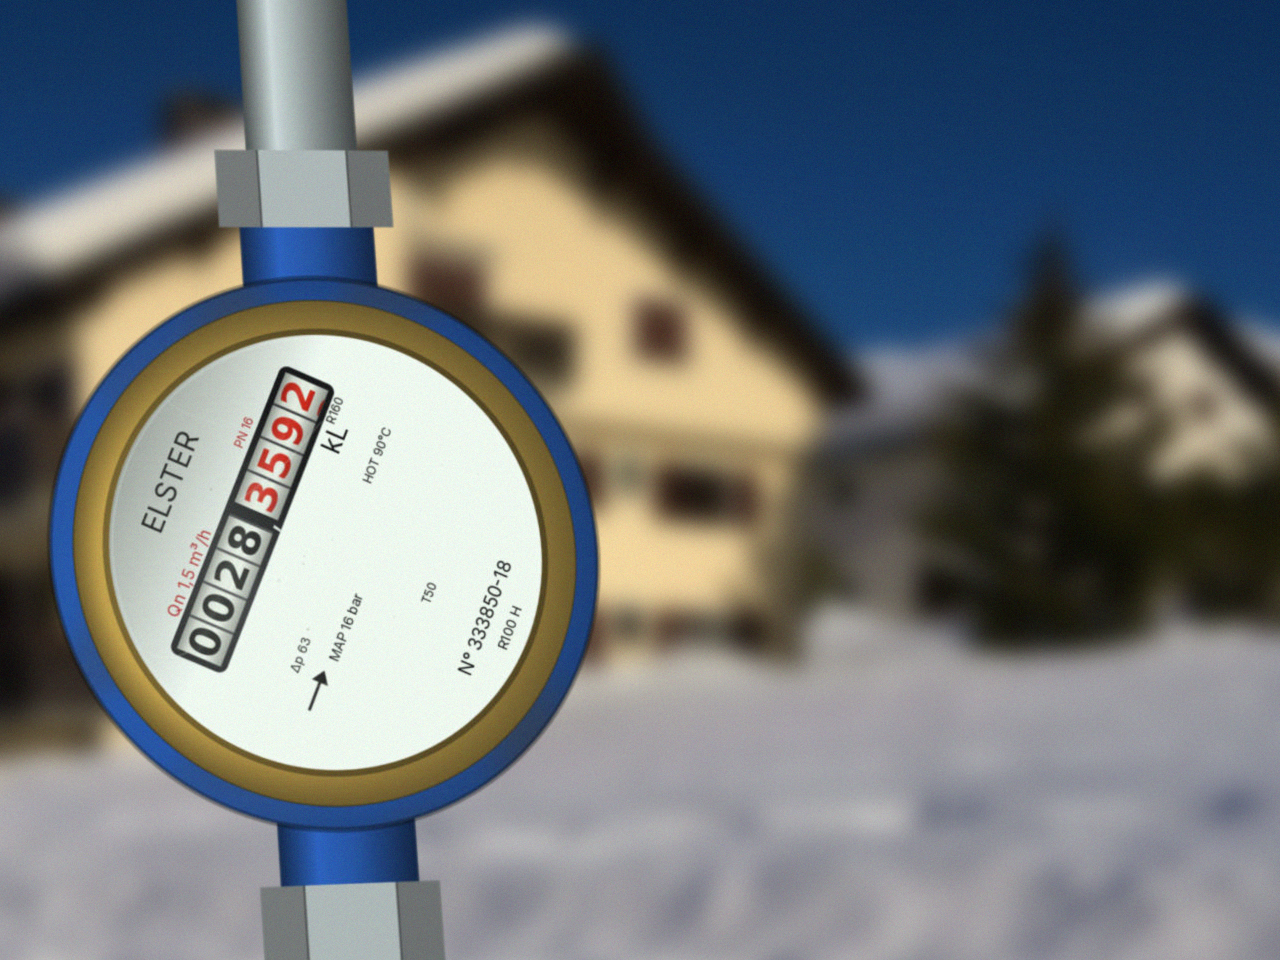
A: 28.3592 kL
